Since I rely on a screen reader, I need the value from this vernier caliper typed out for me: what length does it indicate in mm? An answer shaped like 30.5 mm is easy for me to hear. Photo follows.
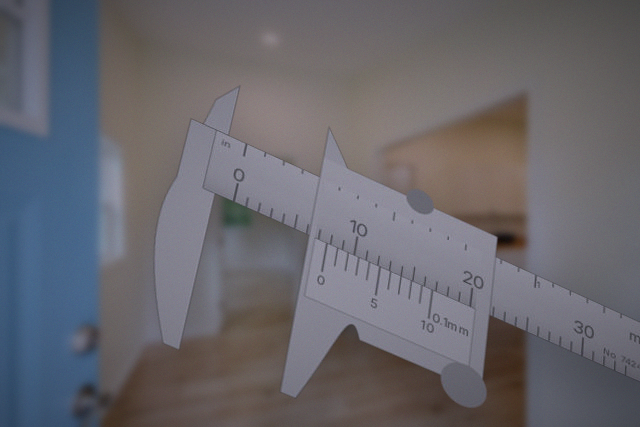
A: 7.7 mm
